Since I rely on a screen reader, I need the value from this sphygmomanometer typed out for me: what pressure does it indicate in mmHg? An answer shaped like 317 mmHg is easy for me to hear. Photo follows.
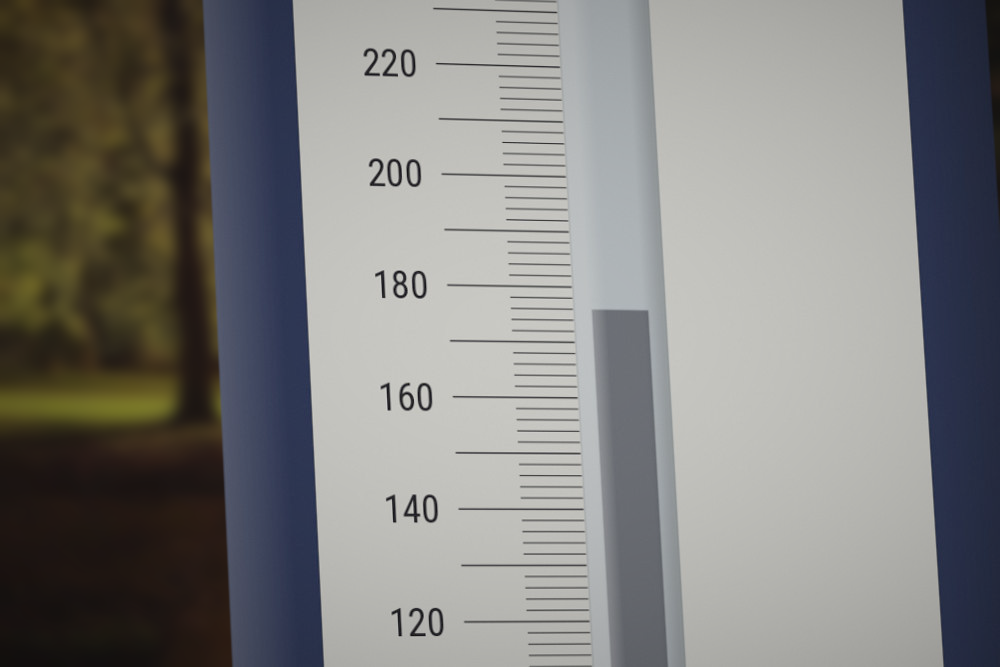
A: 176 mmHg
